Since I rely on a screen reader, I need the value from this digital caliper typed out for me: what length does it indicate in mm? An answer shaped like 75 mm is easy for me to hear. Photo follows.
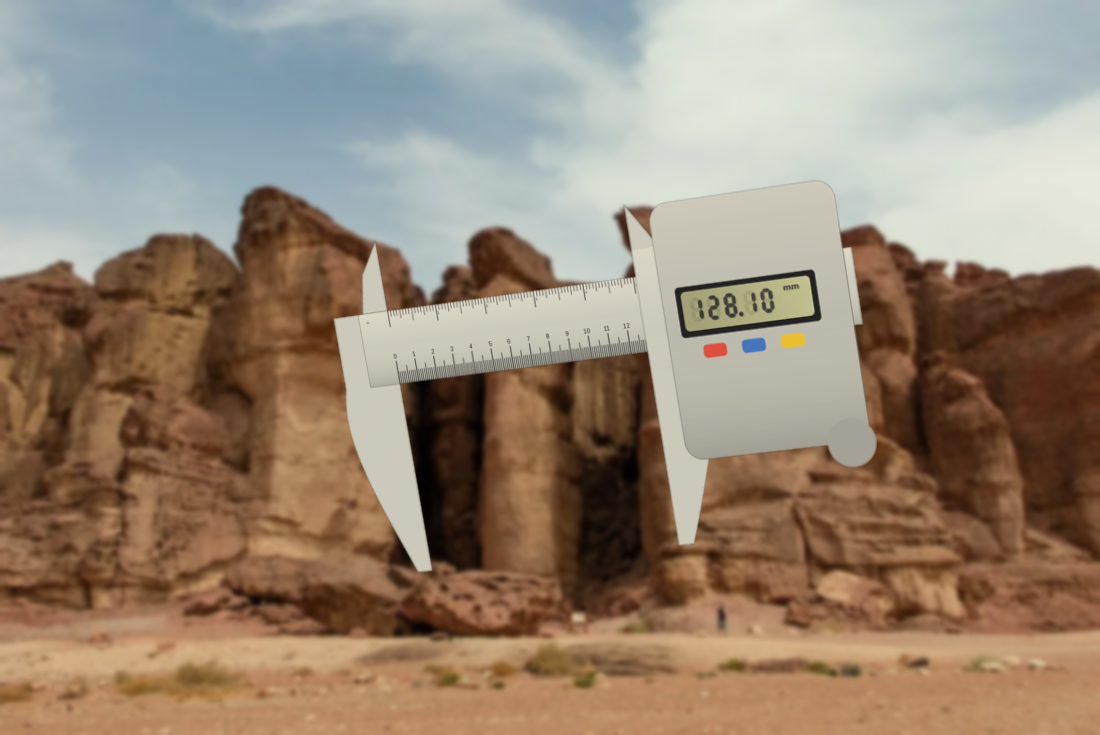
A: 128.10 mm
